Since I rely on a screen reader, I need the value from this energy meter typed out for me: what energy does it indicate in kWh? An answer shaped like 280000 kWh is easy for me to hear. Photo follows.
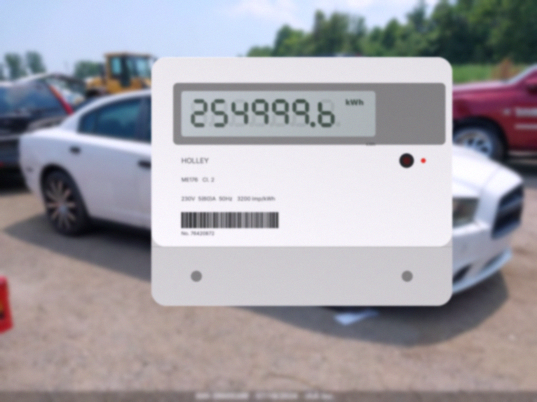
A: 254999.6 kWh
